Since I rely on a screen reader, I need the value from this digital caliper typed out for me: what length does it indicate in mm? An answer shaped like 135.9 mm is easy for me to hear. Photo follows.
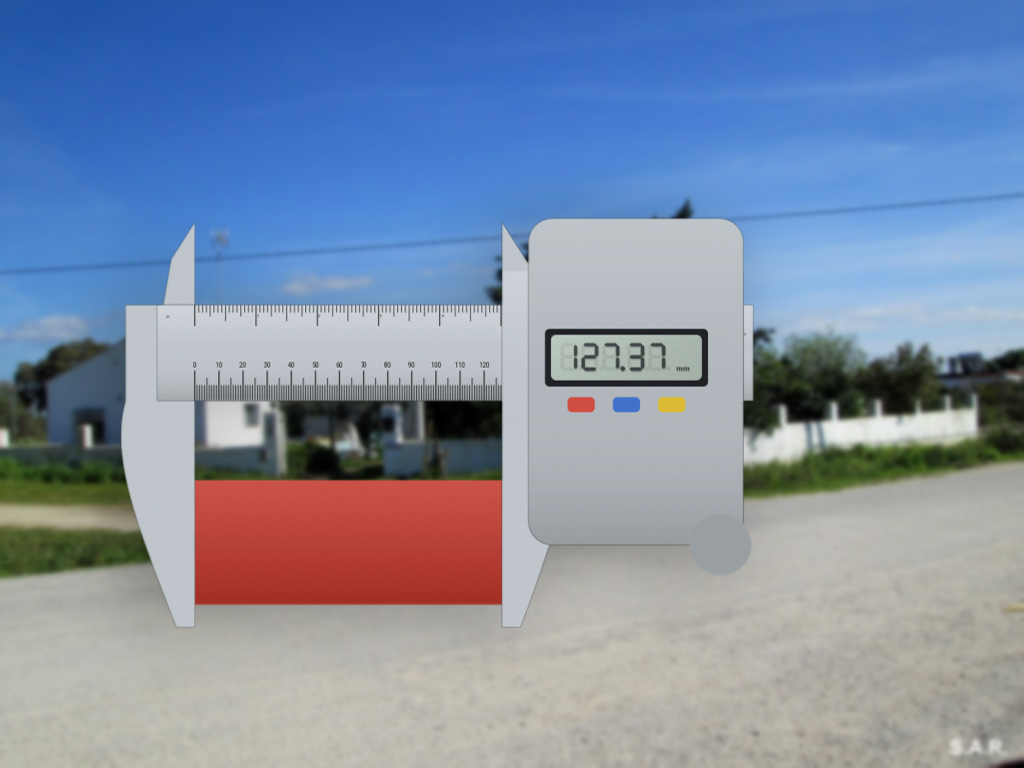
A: 127.37 mm
